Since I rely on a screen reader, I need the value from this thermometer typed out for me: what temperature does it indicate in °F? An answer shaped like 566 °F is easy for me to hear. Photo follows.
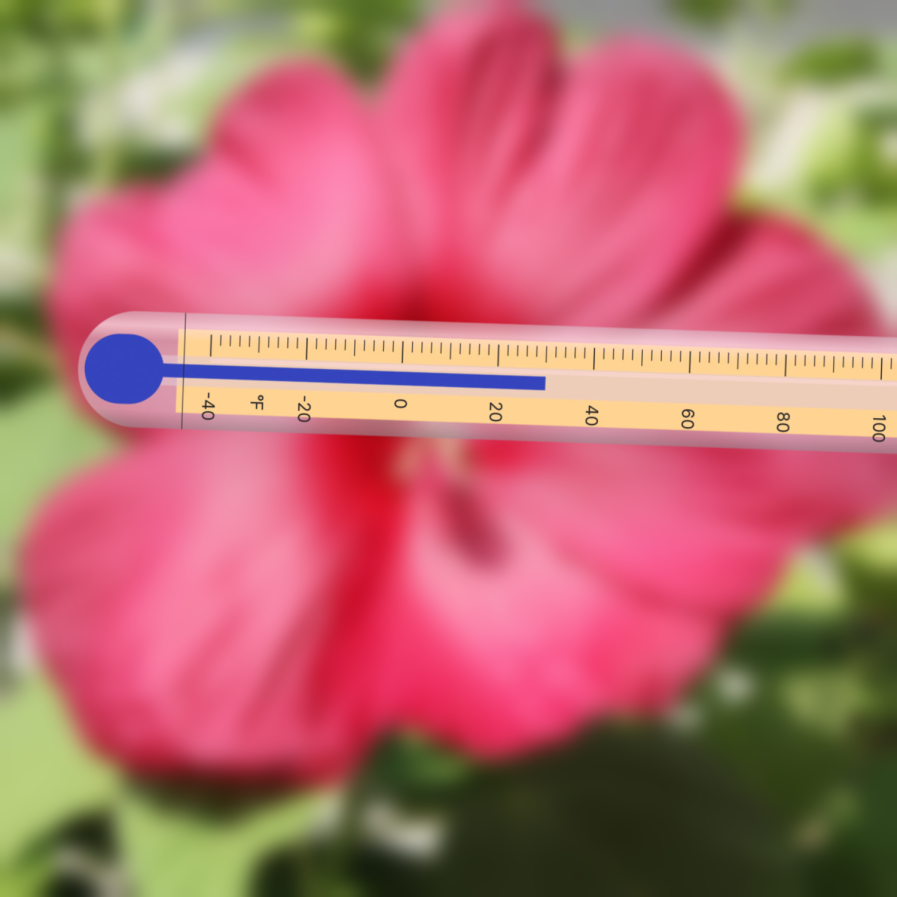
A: 30 °F
